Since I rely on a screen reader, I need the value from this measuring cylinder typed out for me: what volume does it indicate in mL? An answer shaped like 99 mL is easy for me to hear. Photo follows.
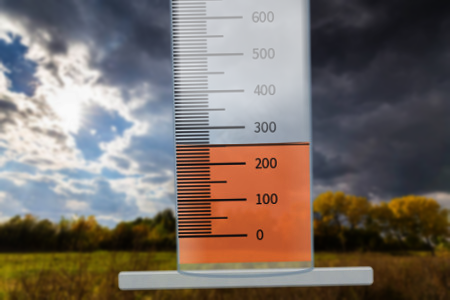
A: 250 mL
